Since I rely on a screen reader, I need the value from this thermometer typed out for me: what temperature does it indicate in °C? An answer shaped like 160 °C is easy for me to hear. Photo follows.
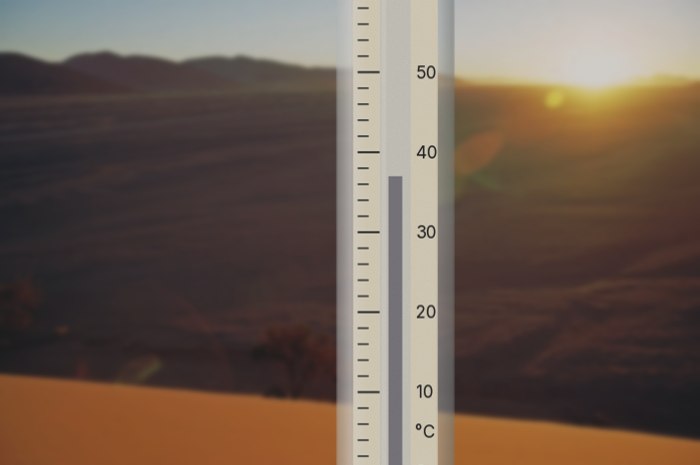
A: 37 °C
